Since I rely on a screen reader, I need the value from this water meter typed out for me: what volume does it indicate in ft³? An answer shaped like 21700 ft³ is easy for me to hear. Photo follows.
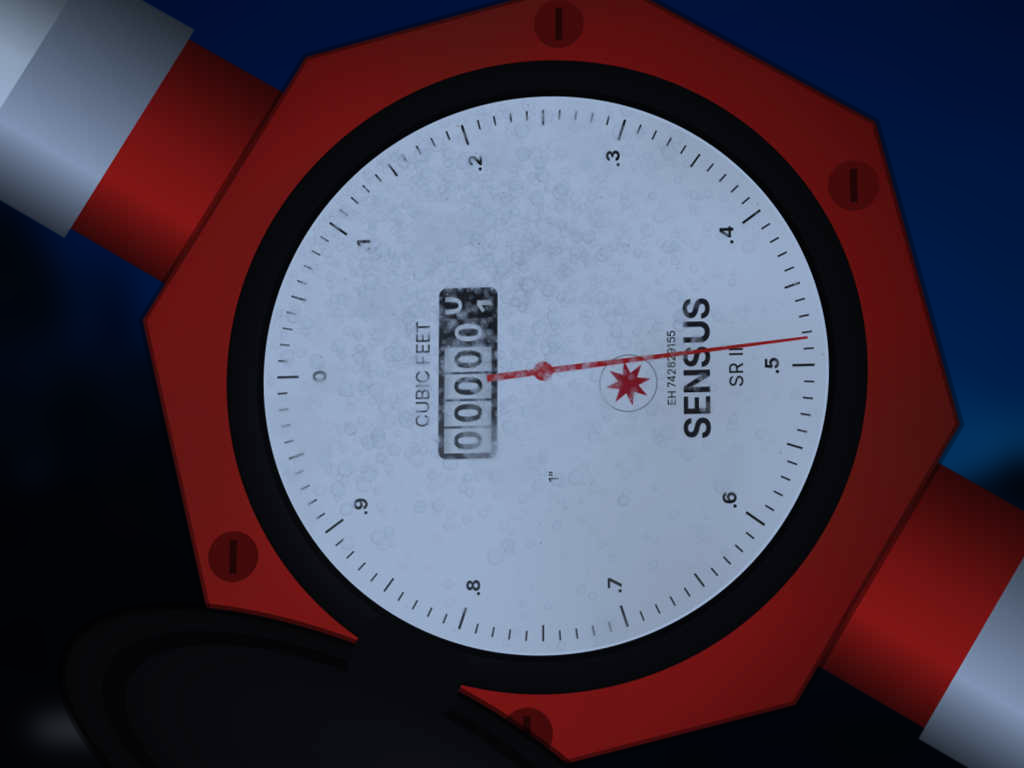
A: 0.48 ft³
